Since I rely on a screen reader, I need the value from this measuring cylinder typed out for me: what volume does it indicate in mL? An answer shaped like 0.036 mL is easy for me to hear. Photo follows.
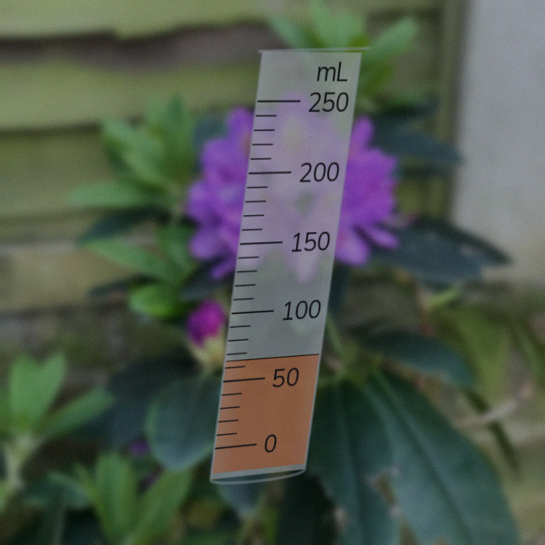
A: 65 mL
